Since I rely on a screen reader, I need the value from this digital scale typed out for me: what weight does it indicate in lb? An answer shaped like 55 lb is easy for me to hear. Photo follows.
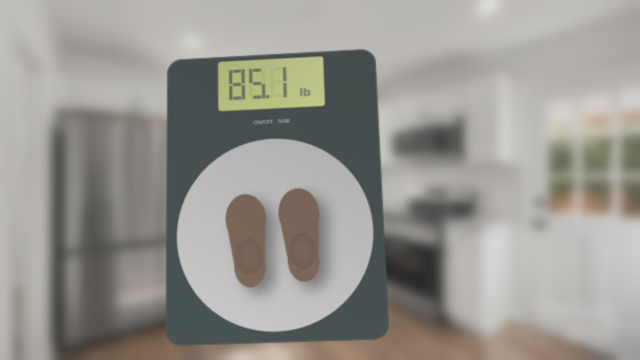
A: 85.1 lb
